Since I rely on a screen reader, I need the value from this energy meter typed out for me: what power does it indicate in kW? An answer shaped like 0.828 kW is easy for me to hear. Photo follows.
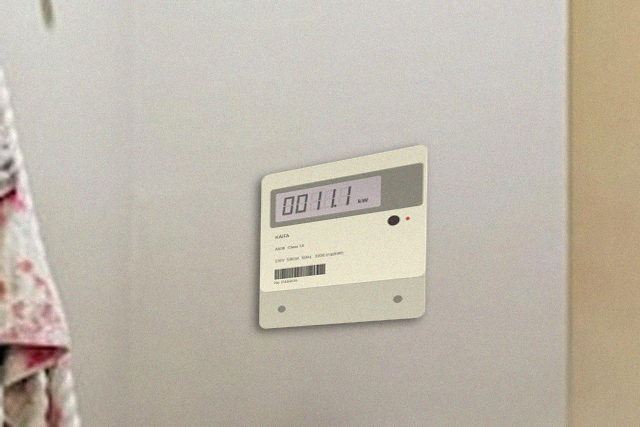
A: 11.1 kW
